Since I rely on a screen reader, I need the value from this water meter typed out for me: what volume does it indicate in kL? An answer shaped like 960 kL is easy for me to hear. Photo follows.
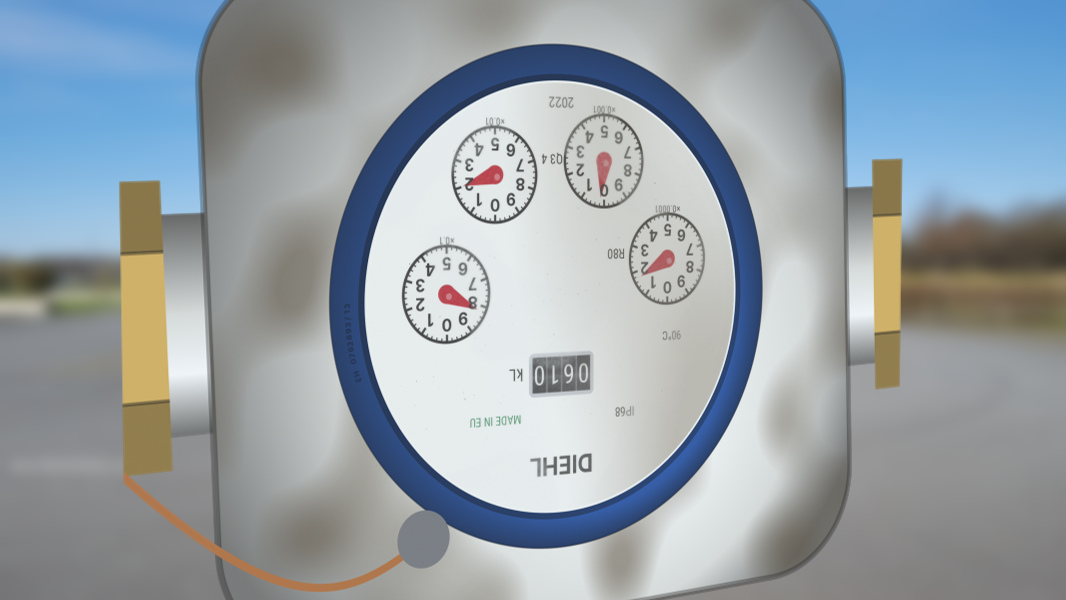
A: 610.8201 kL
